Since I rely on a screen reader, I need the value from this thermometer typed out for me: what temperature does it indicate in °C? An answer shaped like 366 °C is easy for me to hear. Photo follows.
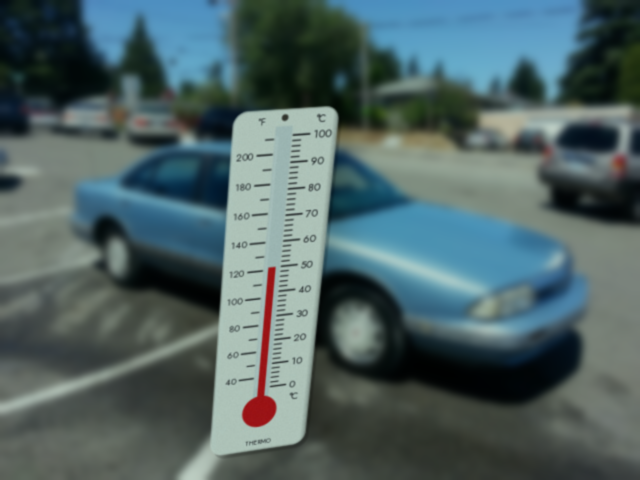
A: 50 °C
